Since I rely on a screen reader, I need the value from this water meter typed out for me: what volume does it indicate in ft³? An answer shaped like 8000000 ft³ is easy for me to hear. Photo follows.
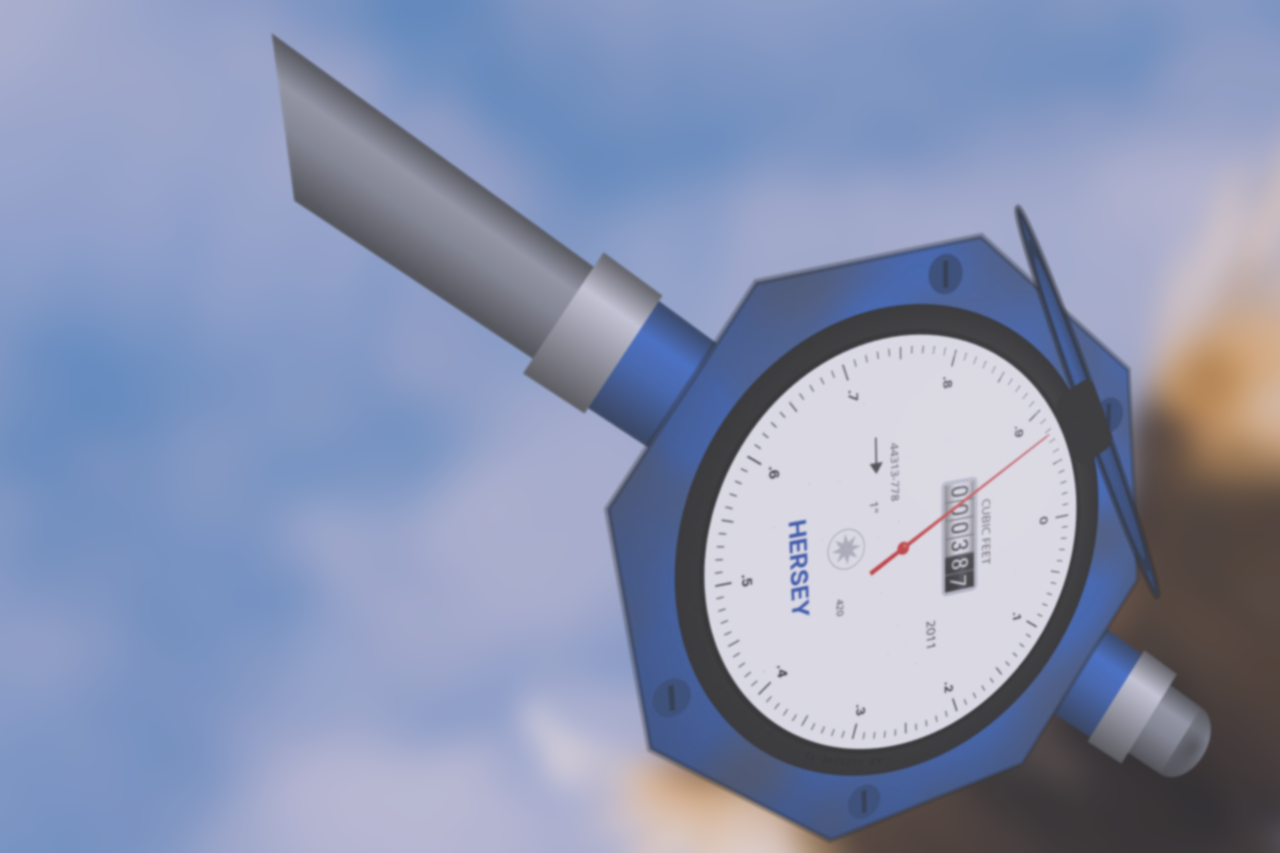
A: 386.92 ft³
